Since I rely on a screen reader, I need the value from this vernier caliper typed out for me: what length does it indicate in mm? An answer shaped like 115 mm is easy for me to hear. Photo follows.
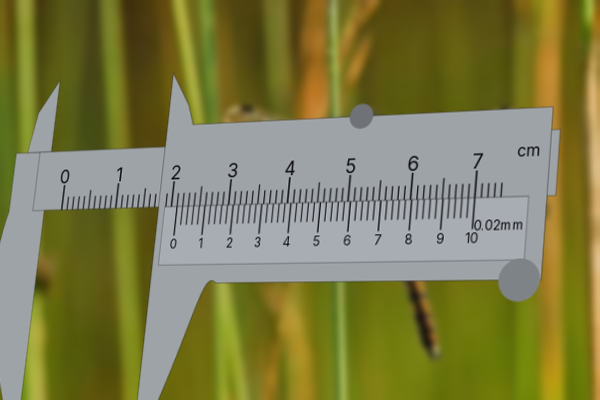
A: 21.0 mm
